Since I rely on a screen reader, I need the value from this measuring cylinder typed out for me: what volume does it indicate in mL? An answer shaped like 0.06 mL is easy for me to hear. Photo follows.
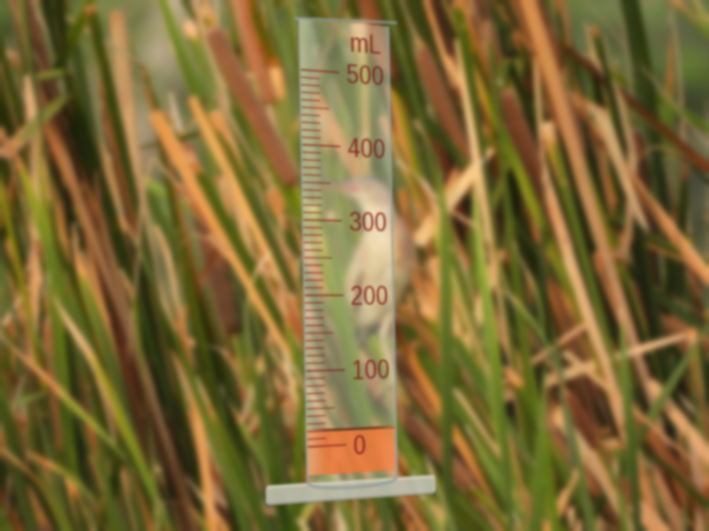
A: 20 mL
